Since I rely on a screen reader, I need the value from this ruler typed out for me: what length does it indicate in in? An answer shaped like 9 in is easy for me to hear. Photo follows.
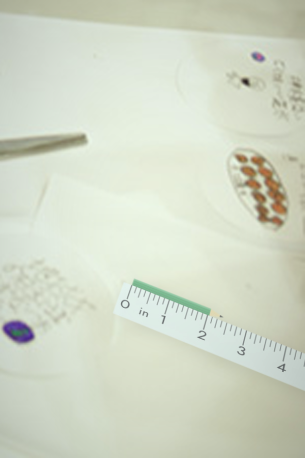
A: 2.375 in
